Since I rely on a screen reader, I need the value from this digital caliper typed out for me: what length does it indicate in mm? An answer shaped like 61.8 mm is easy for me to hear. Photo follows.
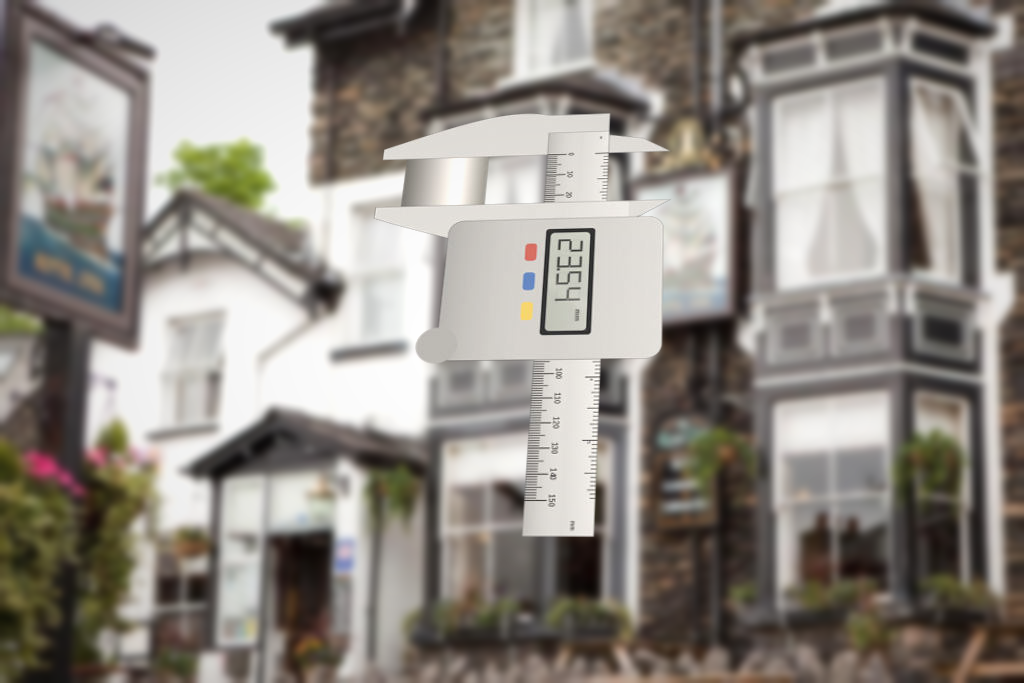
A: 23.54 mm
